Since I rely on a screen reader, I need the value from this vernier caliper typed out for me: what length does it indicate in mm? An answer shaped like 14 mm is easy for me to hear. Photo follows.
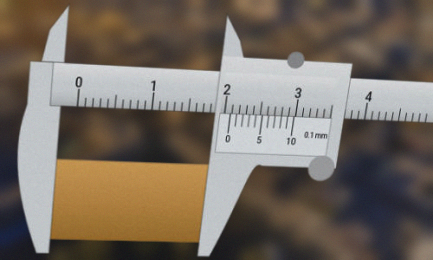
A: 20.8 mm
